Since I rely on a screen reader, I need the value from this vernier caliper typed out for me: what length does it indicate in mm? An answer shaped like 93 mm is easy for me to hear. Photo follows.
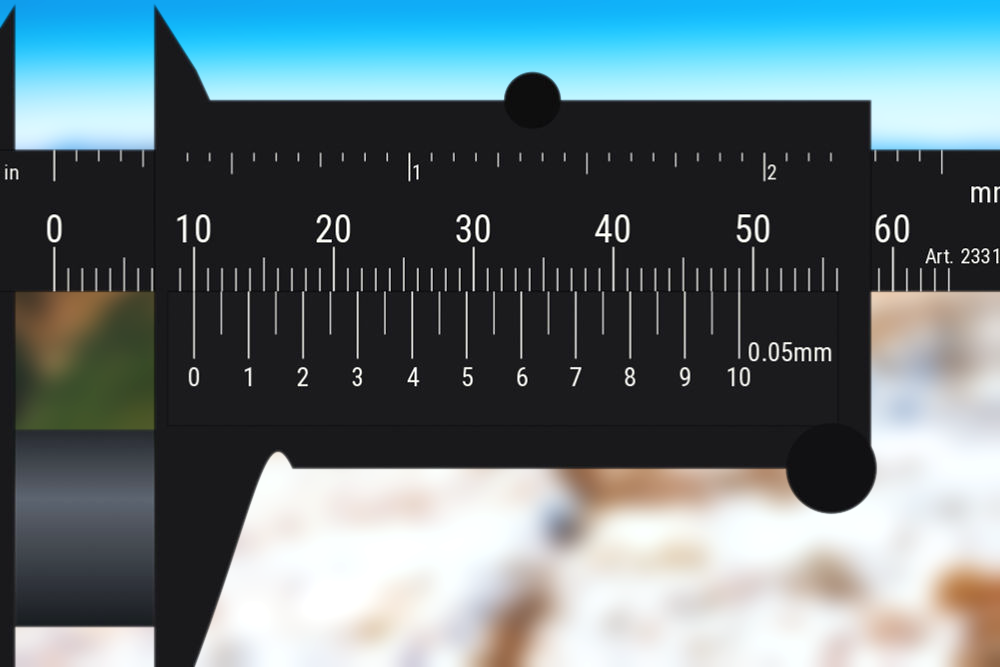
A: 10.0 mm
